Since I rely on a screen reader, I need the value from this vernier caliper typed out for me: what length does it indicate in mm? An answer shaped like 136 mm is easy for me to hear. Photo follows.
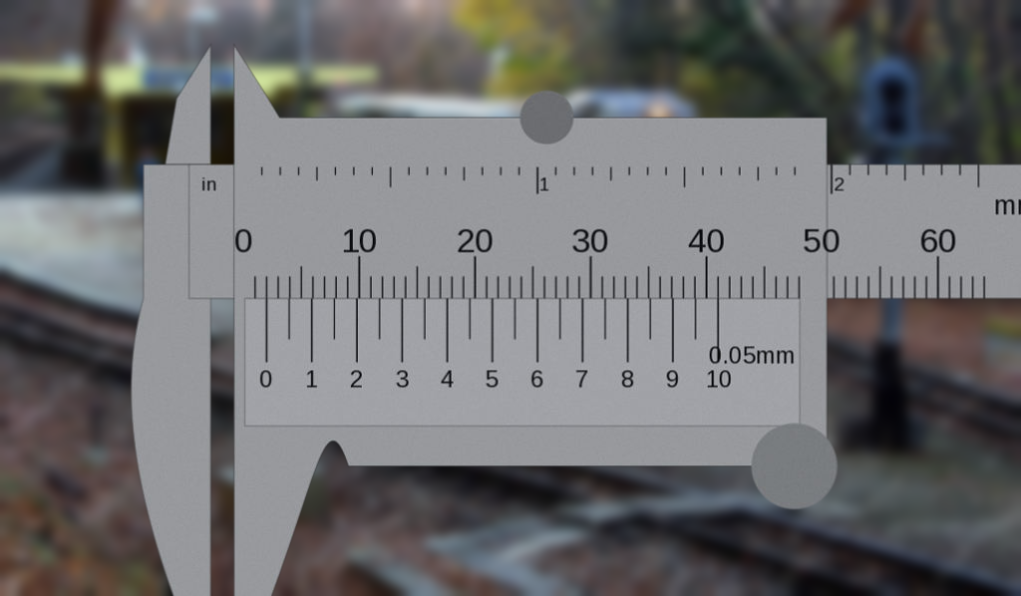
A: 2.0 mm
